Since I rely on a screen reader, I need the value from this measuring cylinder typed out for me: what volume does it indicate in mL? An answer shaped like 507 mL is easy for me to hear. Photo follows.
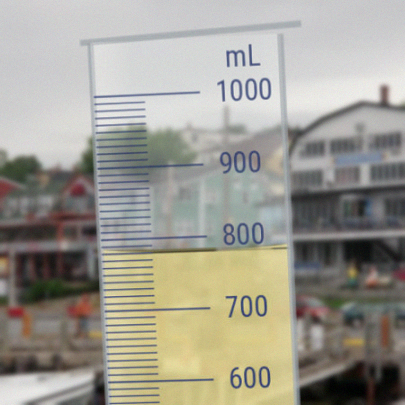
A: 780 mL
